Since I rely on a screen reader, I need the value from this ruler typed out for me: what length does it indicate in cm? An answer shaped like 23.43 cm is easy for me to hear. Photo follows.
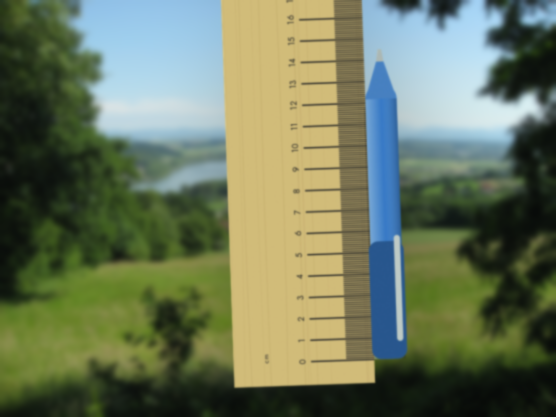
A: 14.5 cm
